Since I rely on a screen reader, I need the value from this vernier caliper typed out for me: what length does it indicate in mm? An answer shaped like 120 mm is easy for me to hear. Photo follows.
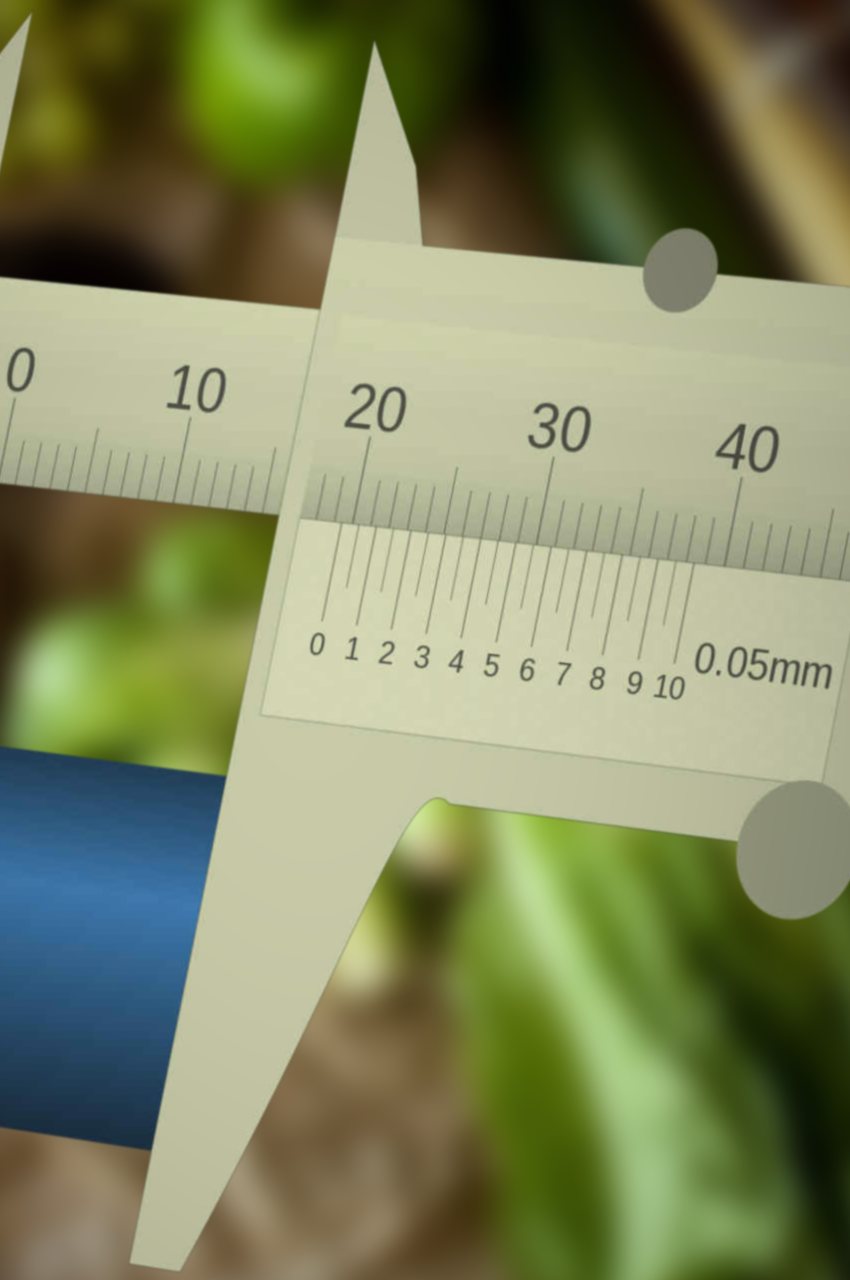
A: 19.4 mm
